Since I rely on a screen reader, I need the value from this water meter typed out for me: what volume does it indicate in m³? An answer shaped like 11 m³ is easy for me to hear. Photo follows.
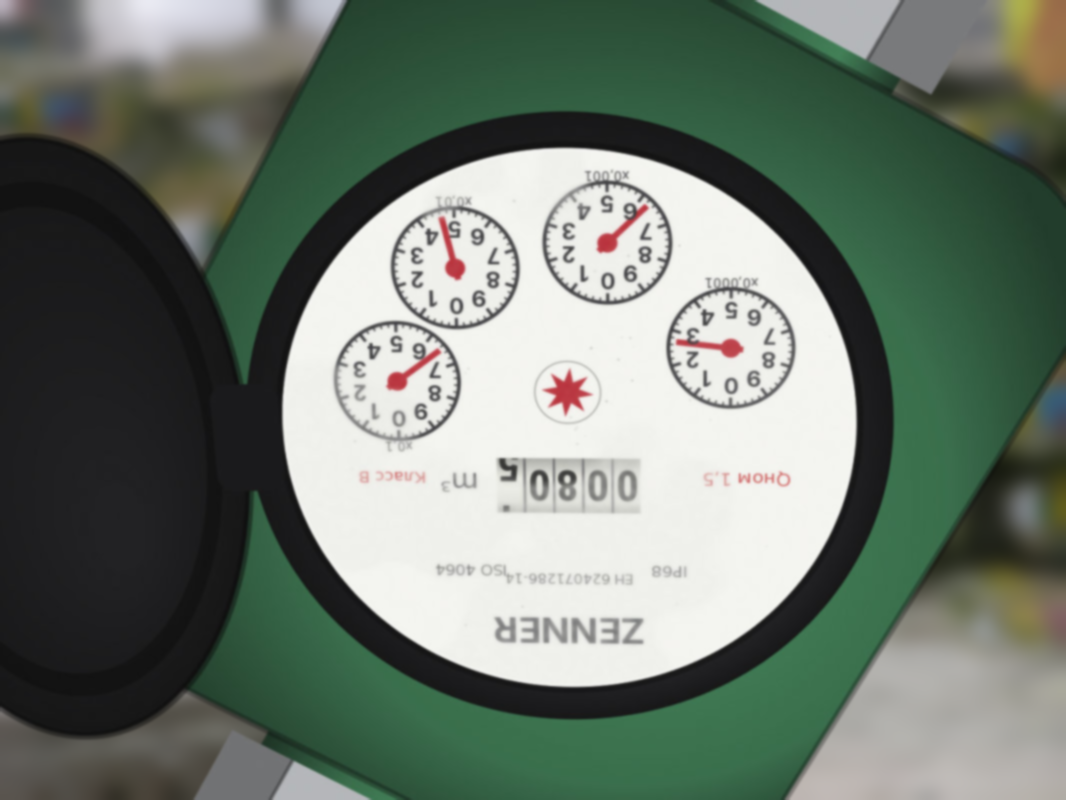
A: 804.6462 m³
